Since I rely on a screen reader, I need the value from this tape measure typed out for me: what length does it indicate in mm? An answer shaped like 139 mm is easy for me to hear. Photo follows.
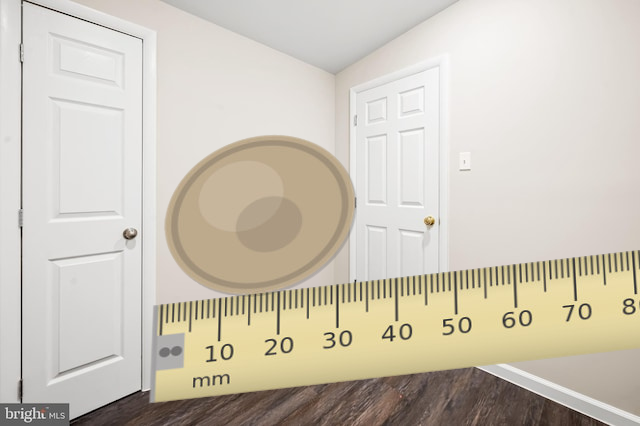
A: 33 mm
